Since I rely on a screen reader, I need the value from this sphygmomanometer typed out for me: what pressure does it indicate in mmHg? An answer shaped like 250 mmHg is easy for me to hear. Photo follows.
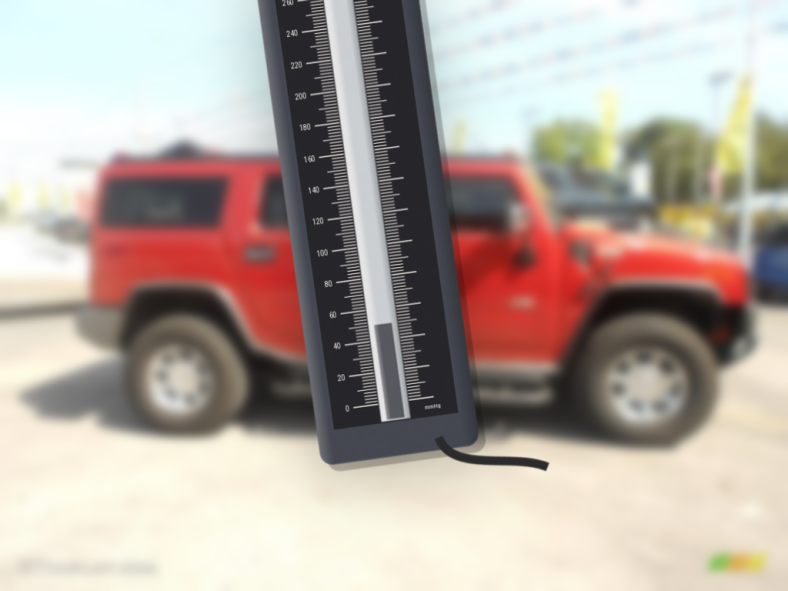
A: 50 mmHg
